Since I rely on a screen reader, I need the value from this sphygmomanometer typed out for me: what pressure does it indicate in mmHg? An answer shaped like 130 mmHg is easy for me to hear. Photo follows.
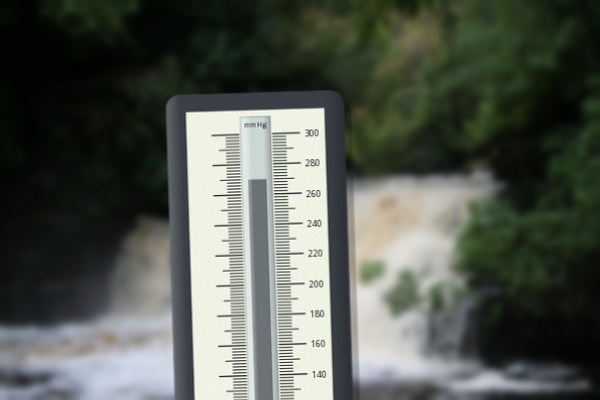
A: 270 mmHg
